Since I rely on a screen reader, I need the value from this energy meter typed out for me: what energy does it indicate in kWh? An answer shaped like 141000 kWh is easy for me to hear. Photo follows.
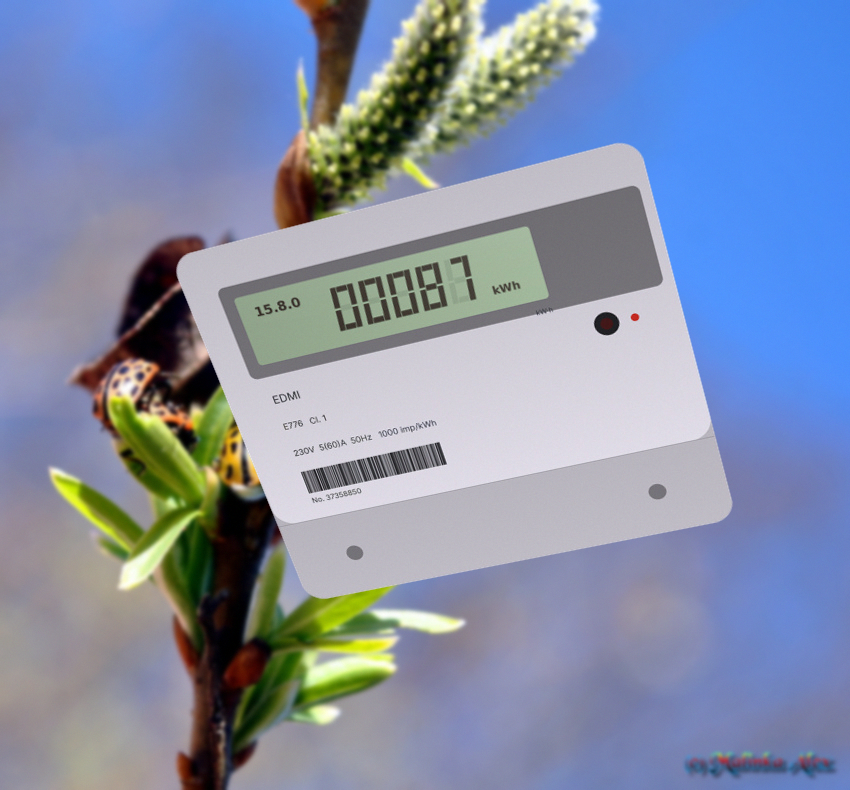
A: 87 kWh
